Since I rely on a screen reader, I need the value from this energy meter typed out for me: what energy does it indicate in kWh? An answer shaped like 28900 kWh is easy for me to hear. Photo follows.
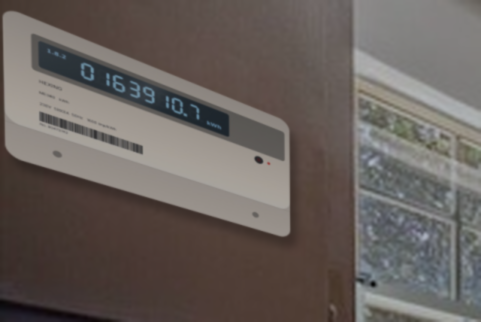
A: 163910.7 kWh
